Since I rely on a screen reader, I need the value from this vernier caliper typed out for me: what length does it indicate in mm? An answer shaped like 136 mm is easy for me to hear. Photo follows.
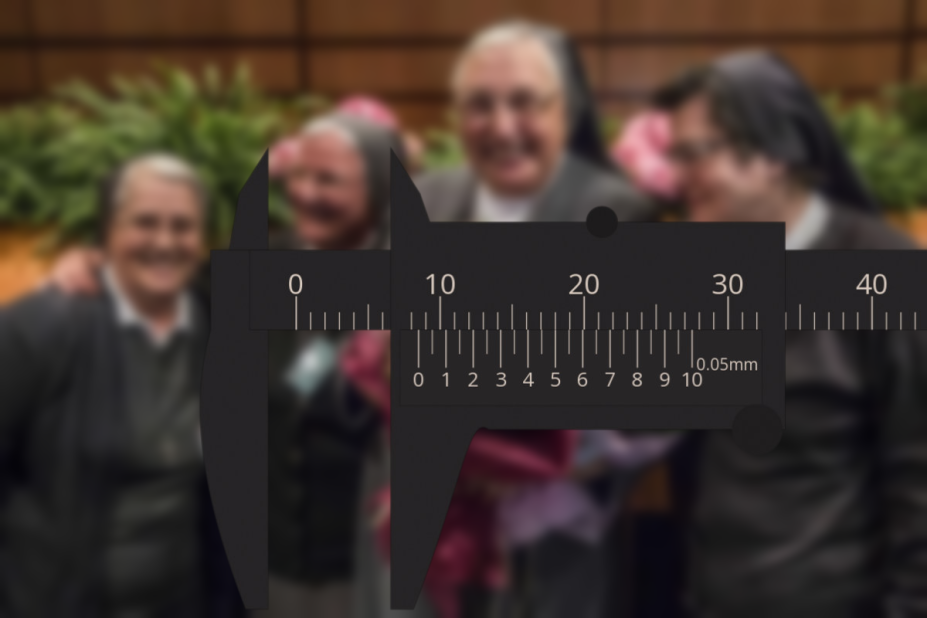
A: 8.5 mm
